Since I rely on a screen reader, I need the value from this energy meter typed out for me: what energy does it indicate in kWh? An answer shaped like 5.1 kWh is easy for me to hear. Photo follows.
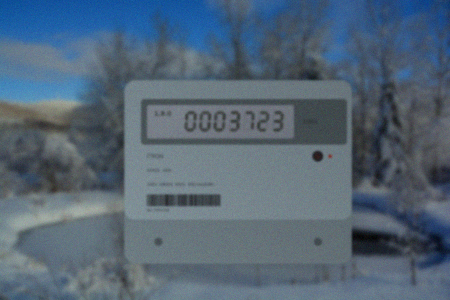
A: 3723 kWh
